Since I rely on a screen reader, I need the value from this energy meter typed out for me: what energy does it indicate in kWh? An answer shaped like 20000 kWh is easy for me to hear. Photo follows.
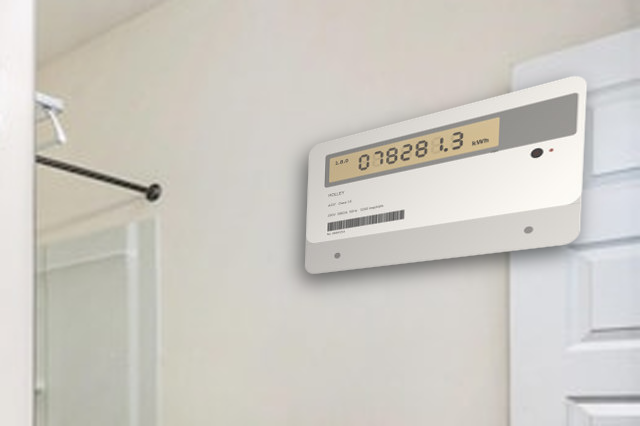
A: 78281.3 kWh
